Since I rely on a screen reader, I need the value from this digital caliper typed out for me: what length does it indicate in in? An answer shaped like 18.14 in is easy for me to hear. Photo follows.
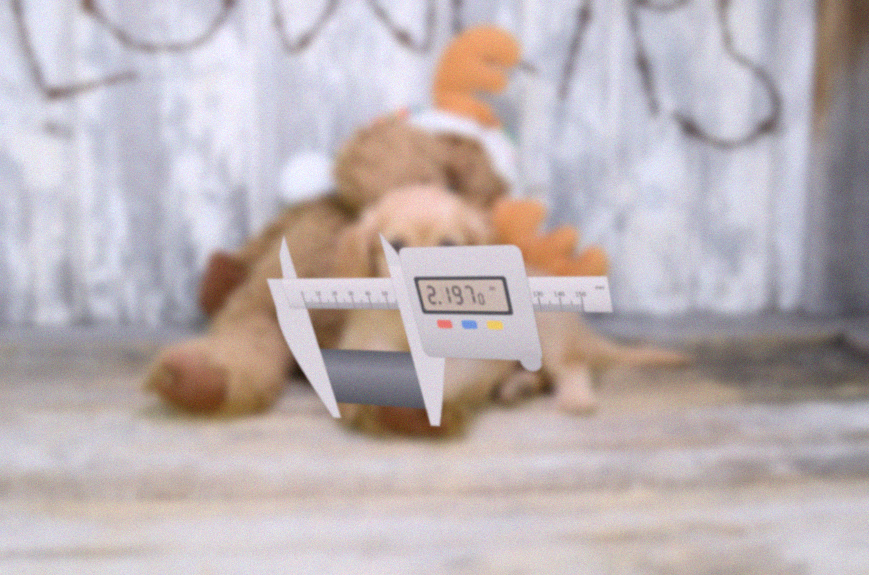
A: 2.1970 in
